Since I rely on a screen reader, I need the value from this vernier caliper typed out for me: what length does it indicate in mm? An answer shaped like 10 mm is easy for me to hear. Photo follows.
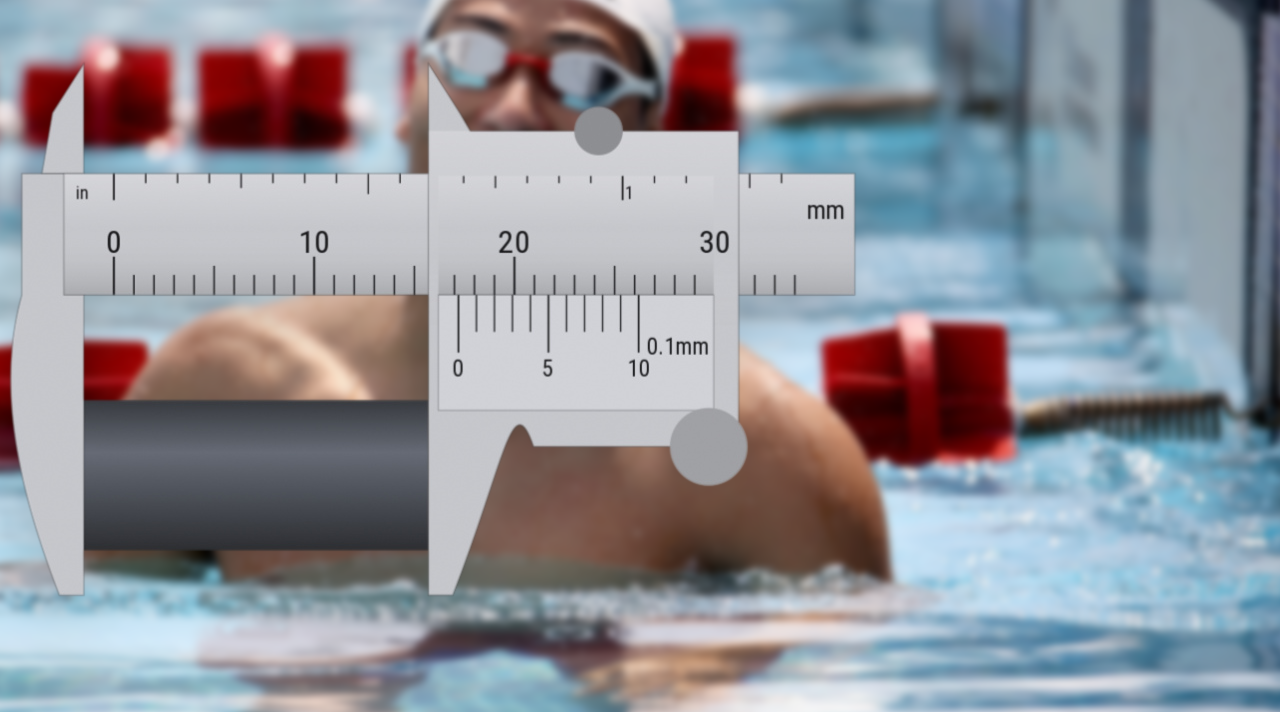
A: 17.2 mm
